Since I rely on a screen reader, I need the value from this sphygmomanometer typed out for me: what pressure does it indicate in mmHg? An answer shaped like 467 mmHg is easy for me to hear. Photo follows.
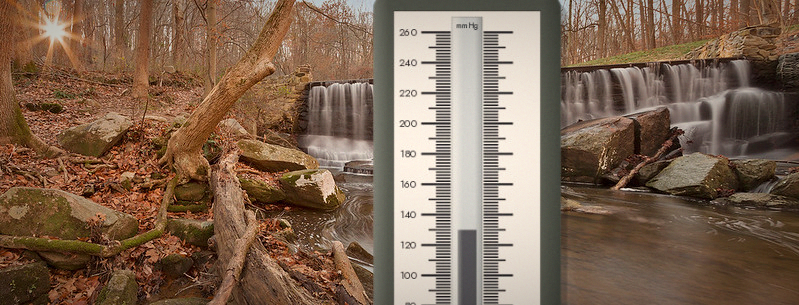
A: 130 mmHg
